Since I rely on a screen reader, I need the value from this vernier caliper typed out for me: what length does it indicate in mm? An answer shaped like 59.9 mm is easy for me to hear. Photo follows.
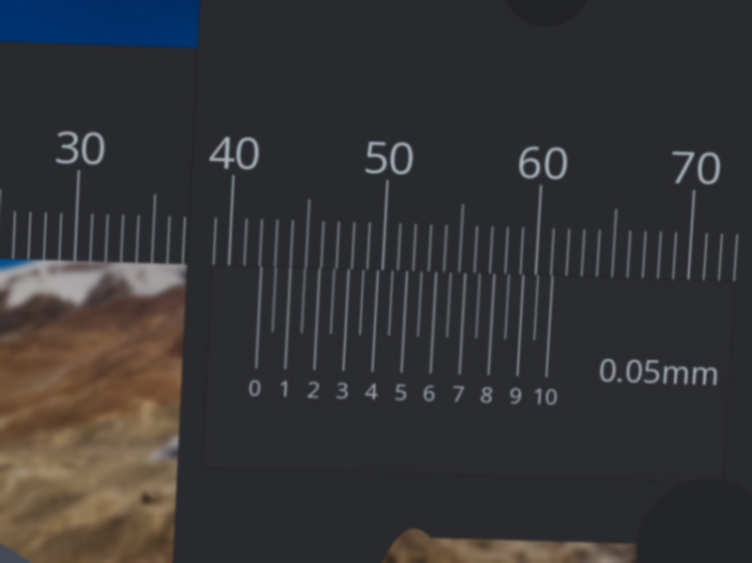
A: 42.1 mm
